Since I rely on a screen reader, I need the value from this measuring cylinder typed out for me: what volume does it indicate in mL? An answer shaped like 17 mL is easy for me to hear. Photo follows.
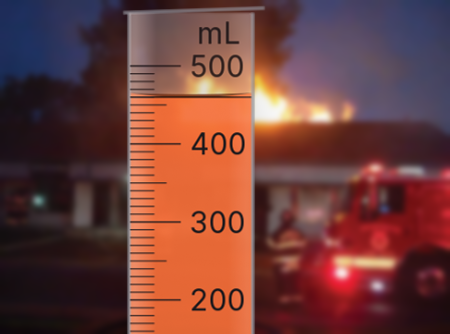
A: 460 mL
